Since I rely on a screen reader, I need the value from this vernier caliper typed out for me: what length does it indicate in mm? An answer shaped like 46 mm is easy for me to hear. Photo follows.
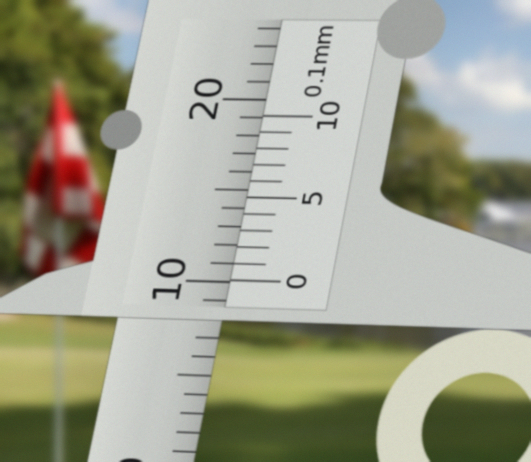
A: 10.1 mm
